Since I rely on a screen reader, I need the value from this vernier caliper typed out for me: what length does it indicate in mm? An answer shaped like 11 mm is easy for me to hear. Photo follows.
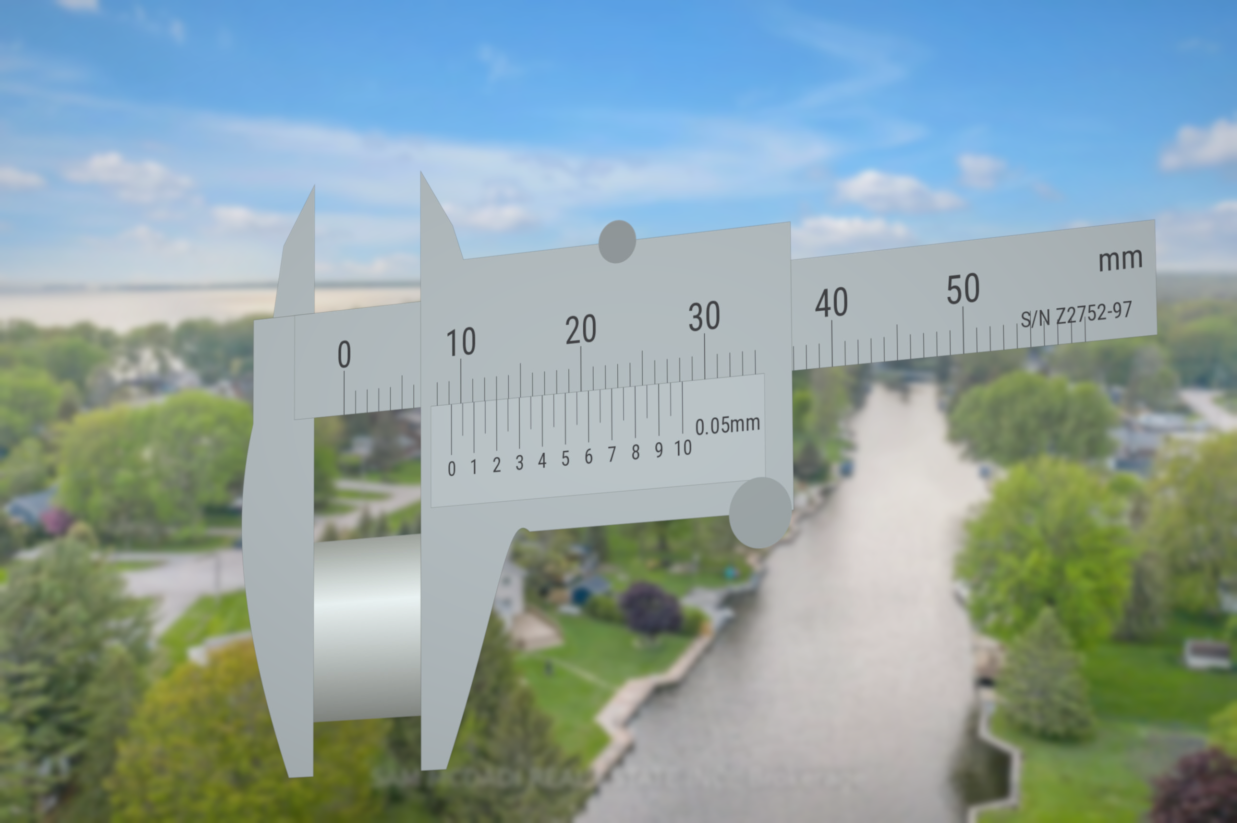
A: 9.2 mm
